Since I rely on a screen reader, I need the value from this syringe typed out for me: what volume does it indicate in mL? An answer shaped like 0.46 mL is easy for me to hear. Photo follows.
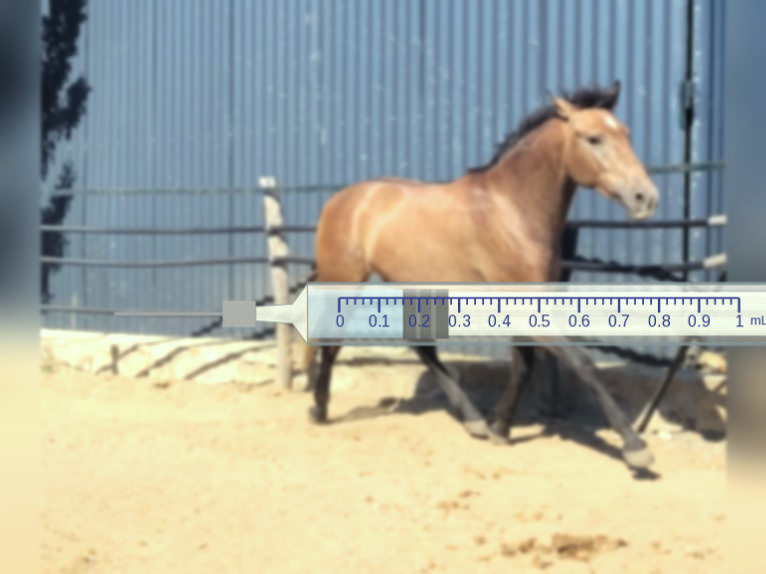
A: 0.16 mL
